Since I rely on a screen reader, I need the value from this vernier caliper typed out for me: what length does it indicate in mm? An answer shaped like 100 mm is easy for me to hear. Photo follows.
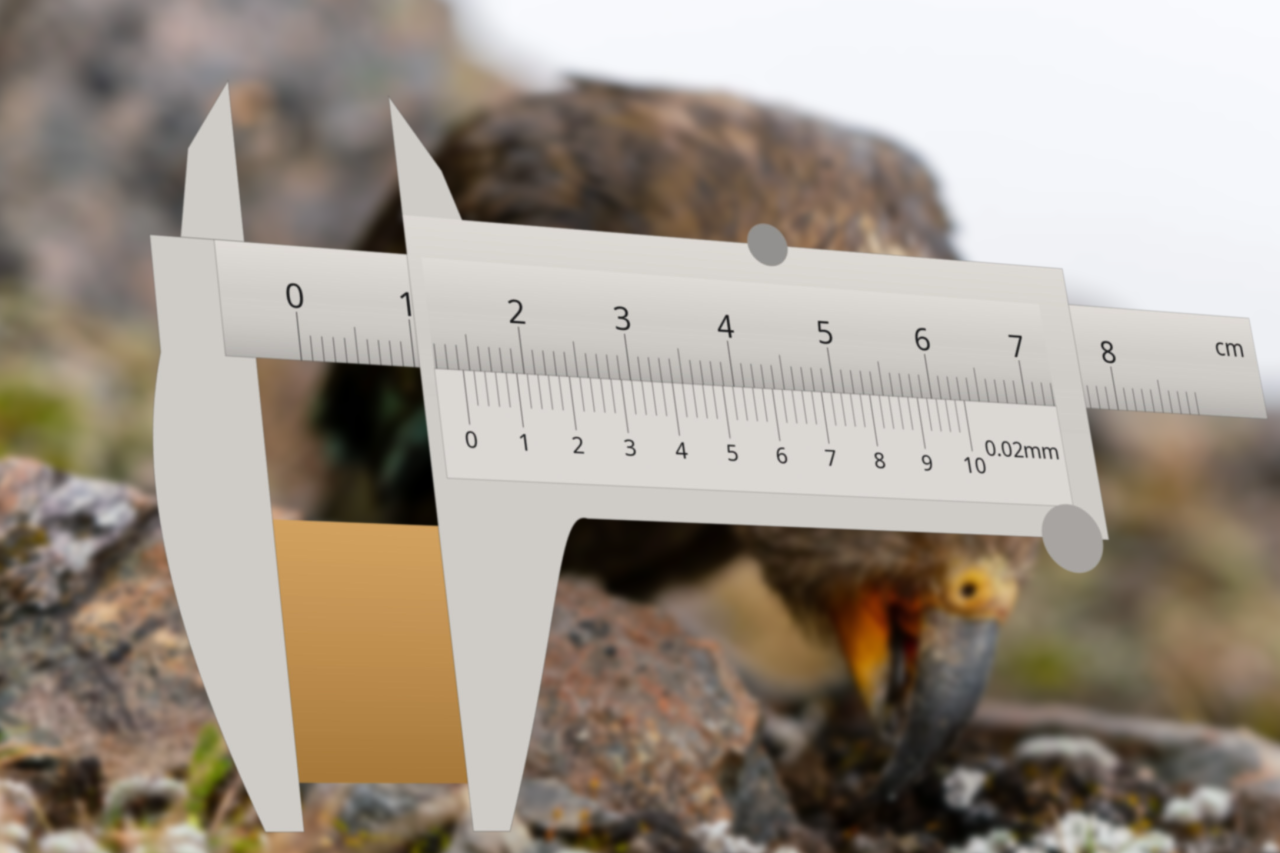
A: 14.4 mm
